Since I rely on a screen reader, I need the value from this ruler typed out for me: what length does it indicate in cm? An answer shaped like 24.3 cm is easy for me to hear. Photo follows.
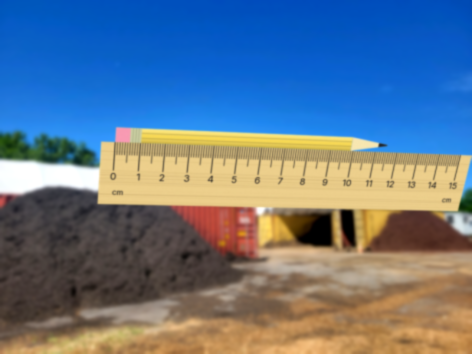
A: 11.5 cm
